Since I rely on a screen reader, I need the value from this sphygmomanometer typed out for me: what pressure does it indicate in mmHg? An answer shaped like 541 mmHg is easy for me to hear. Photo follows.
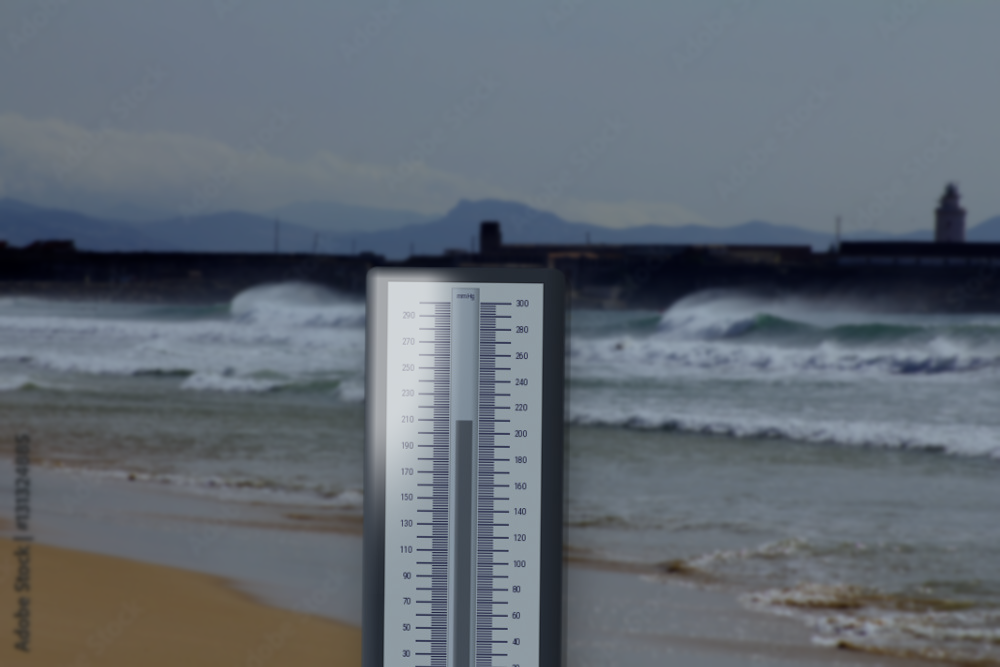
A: 210 mmHg
